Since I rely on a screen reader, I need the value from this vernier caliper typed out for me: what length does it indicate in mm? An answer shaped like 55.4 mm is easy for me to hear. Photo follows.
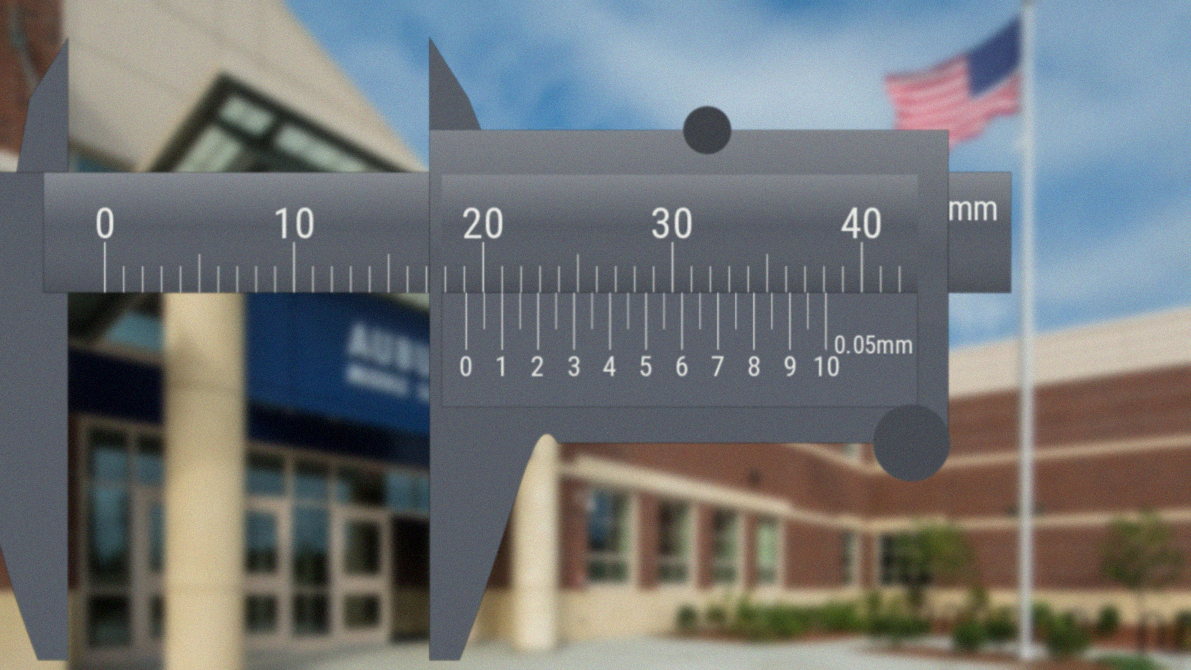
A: 19.1 mm
